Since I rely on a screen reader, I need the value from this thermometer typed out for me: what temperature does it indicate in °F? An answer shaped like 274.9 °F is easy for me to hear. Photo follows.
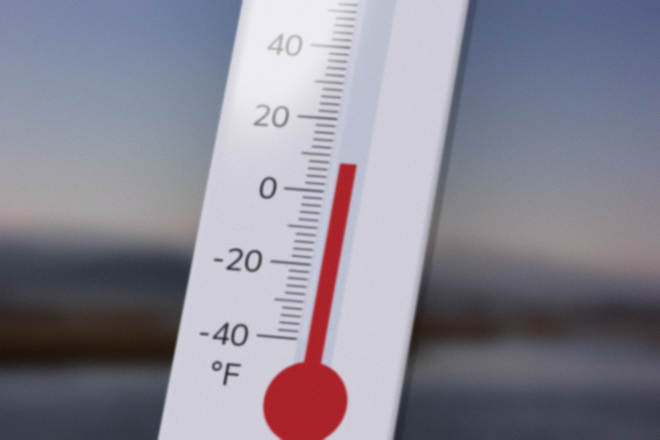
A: 8 °F
